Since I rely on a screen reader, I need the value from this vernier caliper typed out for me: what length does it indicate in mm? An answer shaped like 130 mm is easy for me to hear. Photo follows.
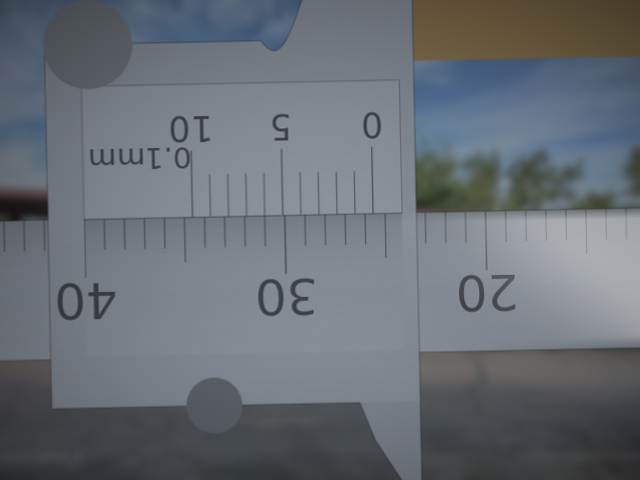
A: 25.6 mm
